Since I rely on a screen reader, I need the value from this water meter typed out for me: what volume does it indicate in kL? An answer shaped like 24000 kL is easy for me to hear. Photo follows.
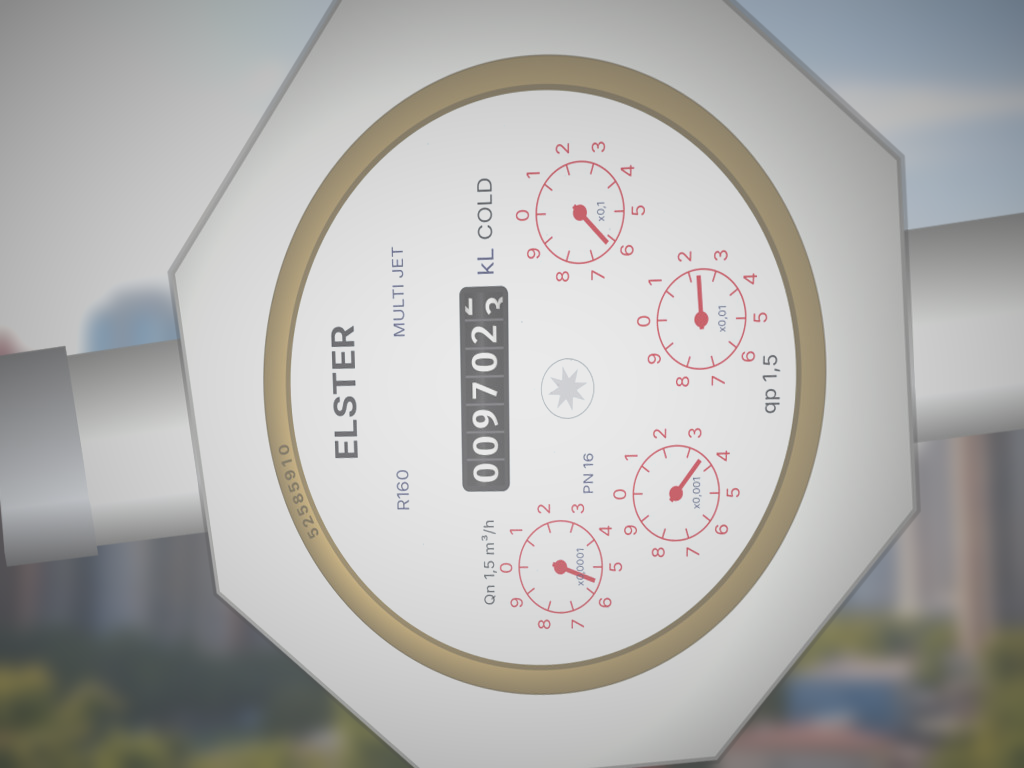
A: 97022.6235 kL
